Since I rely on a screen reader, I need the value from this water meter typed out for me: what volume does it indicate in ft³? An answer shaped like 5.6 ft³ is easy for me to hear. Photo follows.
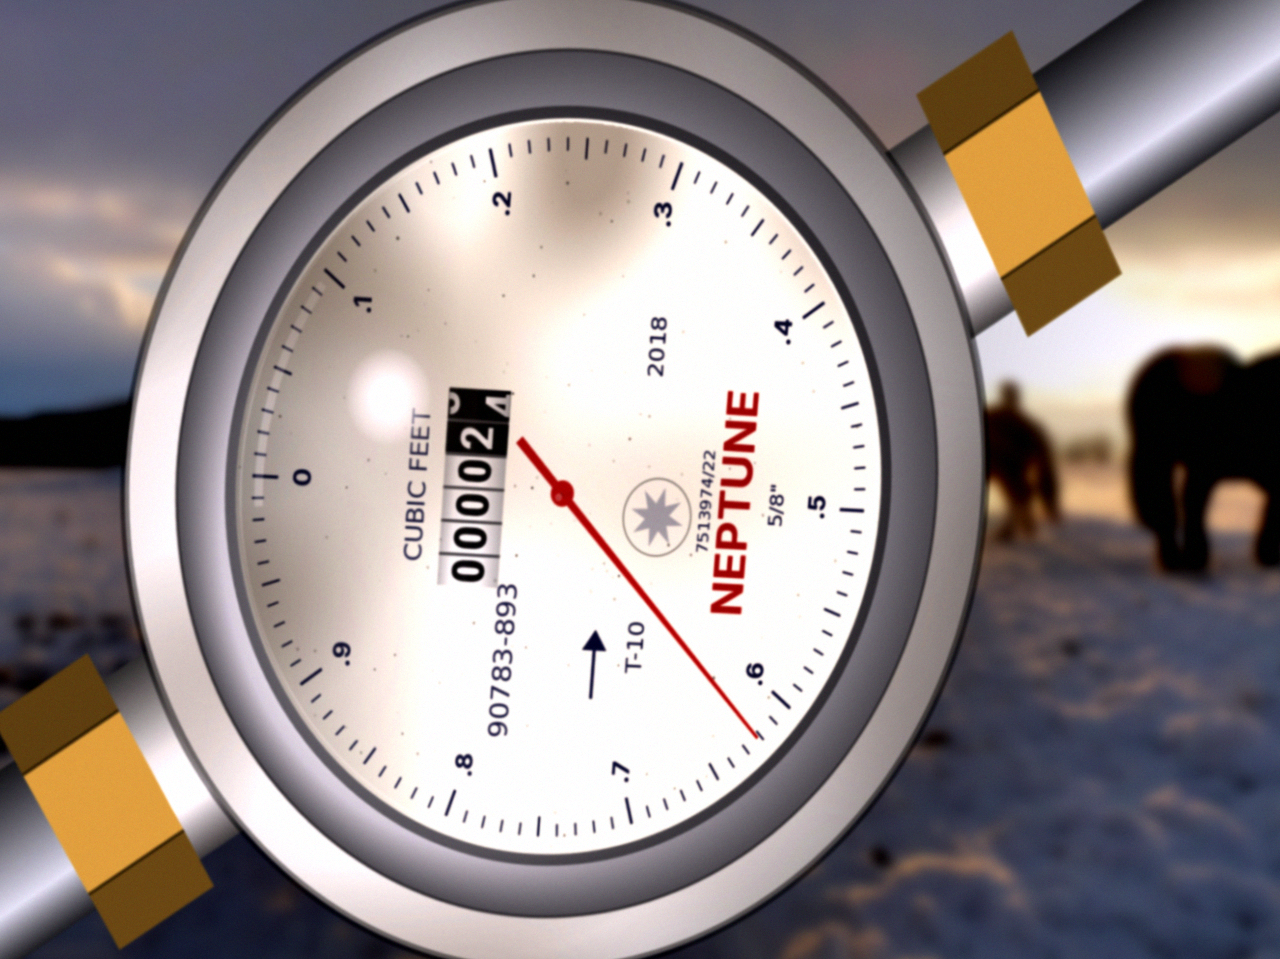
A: 23.62 ft³
